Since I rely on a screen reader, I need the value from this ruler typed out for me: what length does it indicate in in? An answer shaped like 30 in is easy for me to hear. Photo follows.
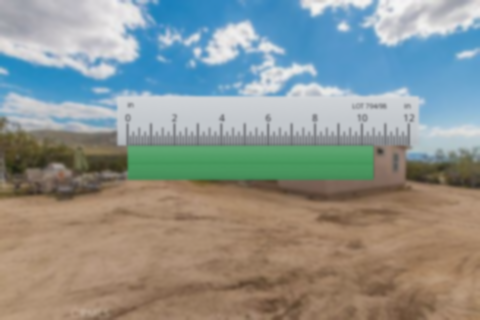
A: 10.5 in
